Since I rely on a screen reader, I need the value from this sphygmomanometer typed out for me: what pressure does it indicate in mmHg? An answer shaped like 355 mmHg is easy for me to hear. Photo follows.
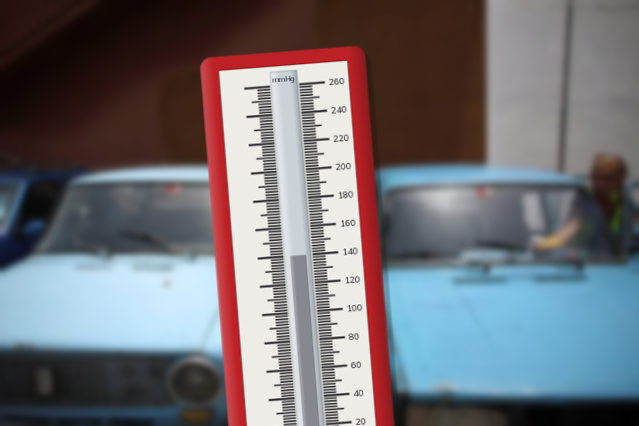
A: 140 mmHg
